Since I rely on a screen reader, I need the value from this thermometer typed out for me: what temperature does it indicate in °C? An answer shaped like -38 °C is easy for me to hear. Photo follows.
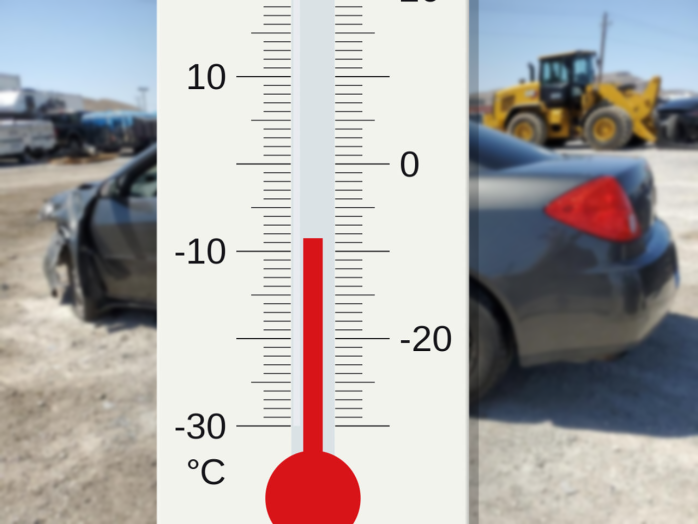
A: -8.5 °C
